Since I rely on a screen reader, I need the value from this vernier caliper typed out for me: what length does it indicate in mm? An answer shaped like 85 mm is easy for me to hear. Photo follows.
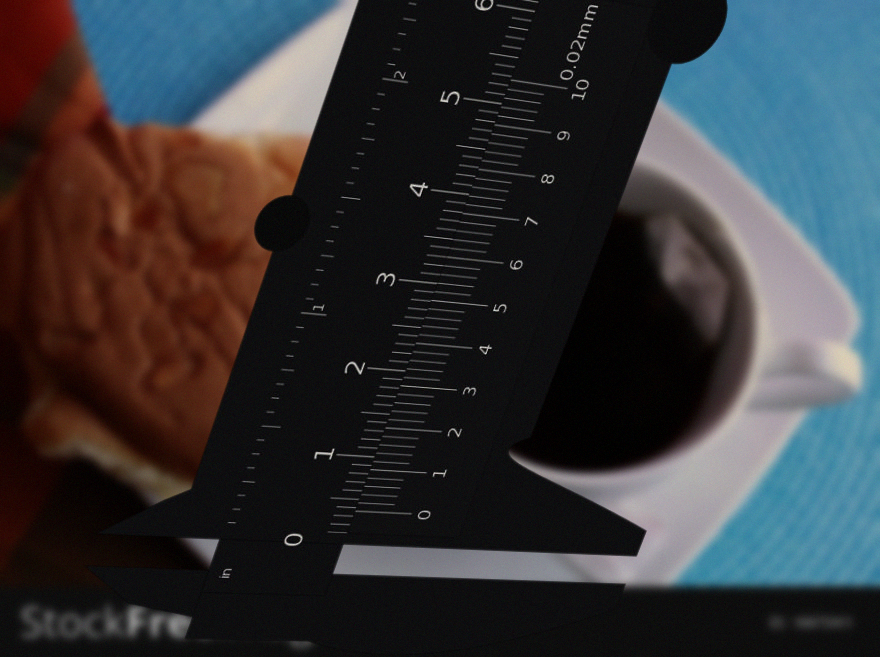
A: 3.6 mm
